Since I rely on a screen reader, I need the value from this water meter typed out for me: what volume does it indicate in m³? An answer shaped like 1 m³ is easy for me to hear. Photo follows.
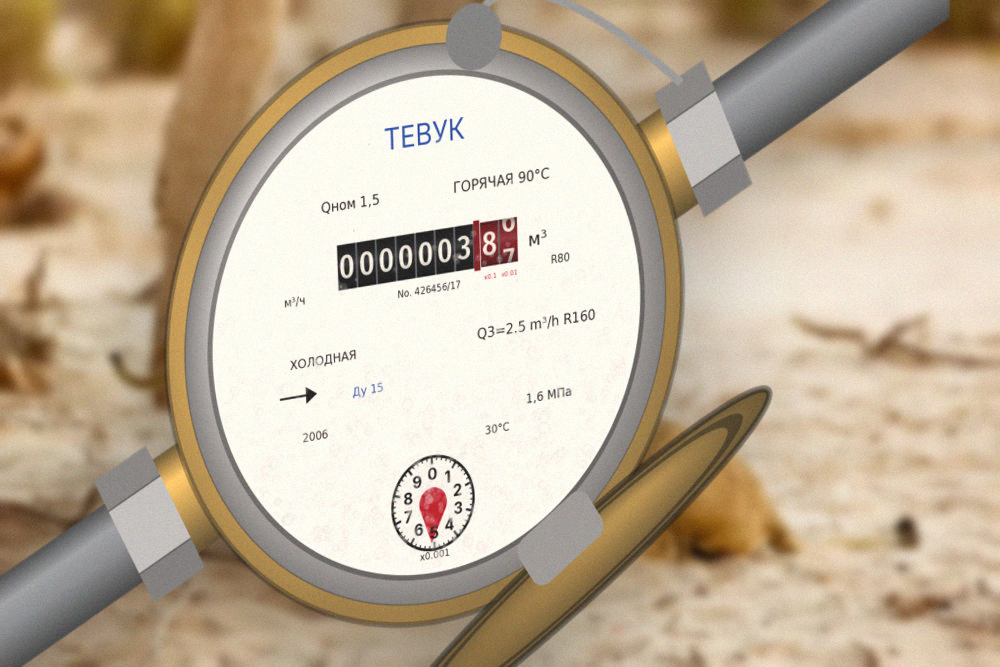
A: 3.865 m³
